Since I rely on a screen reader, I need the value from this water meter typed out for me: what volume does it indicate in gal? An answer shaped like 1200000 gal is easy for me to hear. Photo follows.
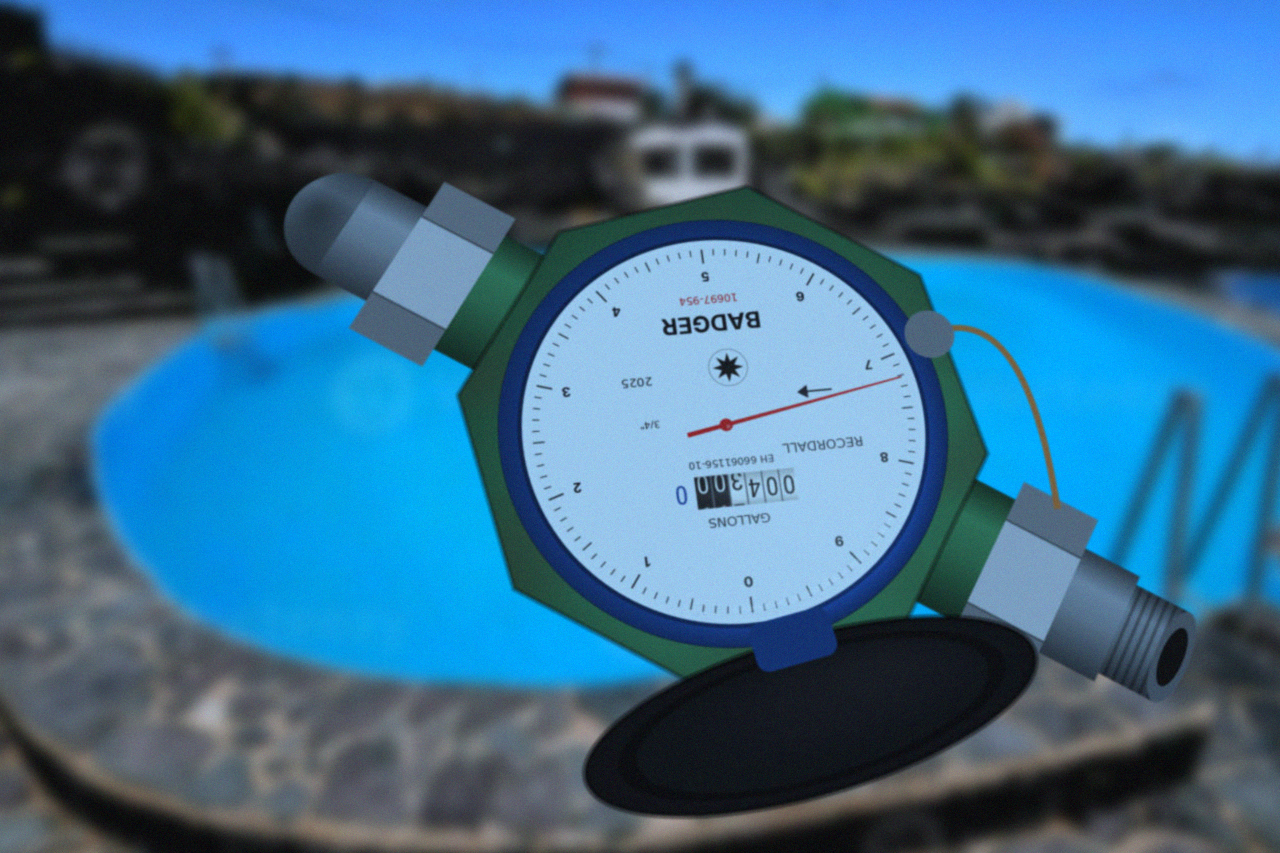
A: 42997.2 gal
